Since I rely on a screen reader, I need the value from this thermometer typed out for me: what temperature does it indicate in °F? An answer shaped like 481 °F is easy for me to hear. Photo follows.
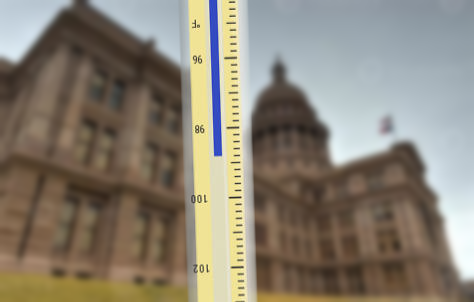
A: 98.8 °F
